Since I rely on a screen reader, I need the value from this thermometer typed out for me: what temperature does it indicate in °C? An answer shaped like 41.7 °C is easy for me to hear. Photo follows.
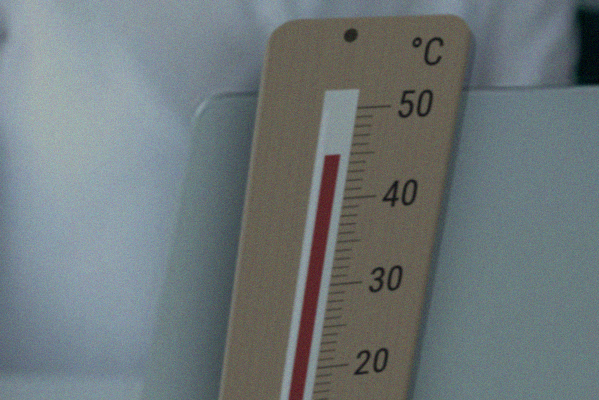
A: 45 °C
